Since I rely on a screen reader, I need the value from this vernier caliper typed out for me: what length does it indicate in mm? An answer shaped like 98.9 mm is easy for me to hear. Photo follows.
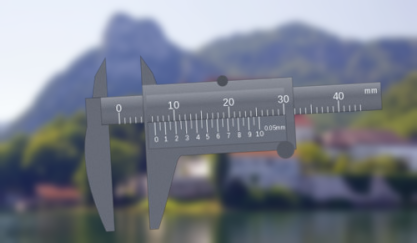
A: 6.4 mm
